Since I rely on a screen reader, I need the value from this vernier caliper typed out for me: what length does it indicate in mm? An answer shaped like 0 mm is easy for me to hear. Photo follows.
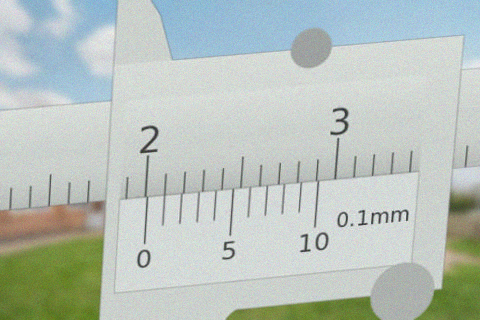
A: 20.1 mm
